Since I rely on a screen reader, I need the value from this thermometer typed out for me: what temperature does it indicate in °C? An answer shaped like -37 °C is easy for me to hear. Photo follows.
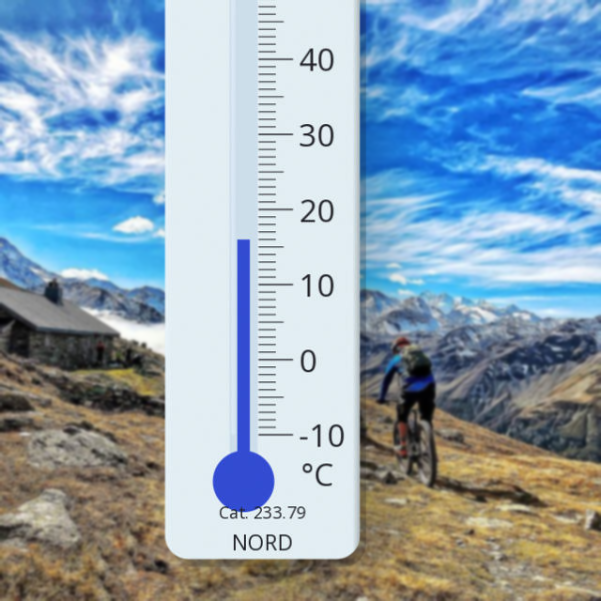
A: 16 °C
